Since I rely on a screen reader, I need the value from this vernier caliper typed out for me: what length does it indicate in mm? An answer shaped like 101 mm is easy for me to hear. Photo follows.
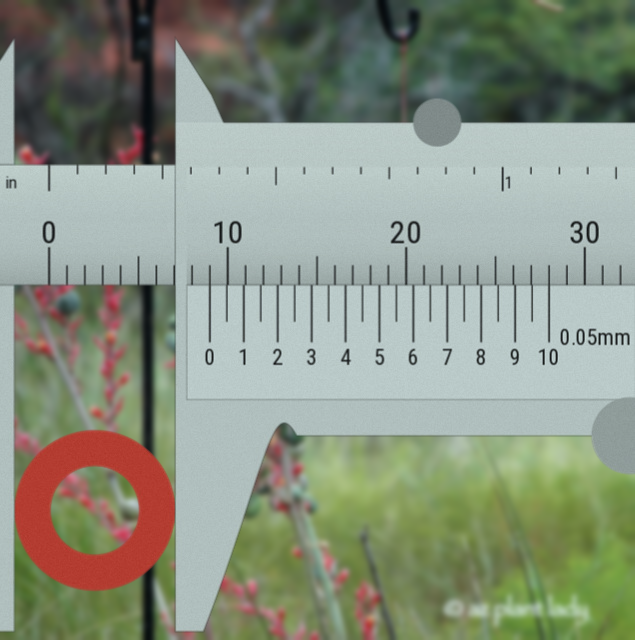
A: 9.0 mm
